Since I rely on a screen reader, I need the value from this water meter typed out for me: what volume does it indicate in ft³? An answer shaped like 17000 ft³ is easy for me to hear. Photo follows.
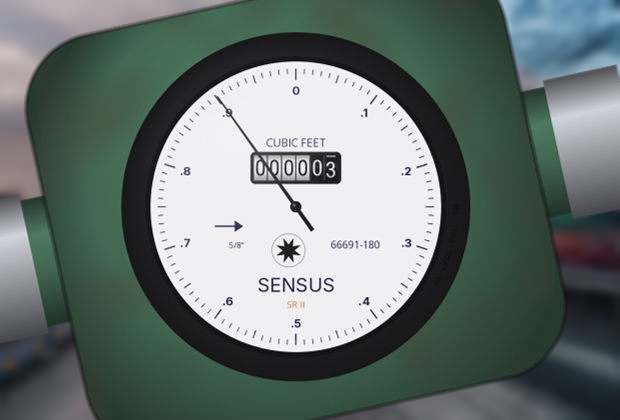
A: 2.90 ft³
